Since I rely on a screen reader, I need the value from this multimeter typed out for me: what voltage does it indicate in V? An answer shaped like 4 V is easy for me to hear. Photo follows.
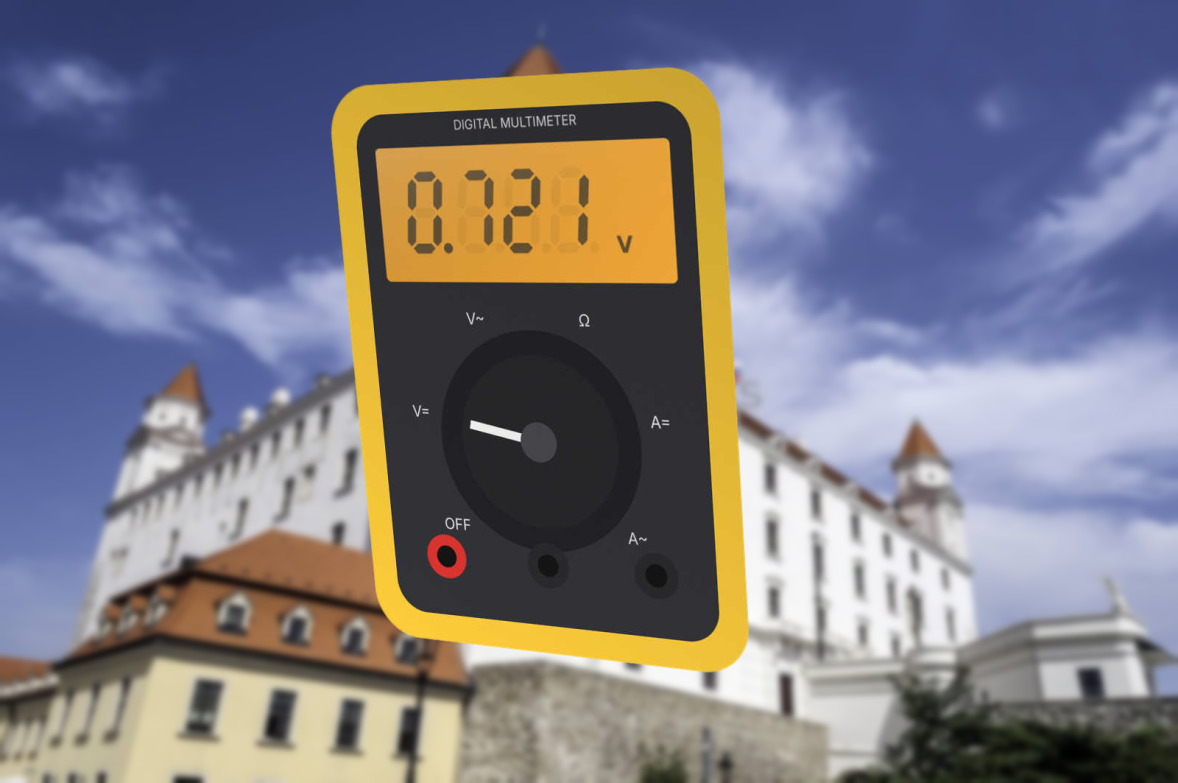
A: 0.721 V
